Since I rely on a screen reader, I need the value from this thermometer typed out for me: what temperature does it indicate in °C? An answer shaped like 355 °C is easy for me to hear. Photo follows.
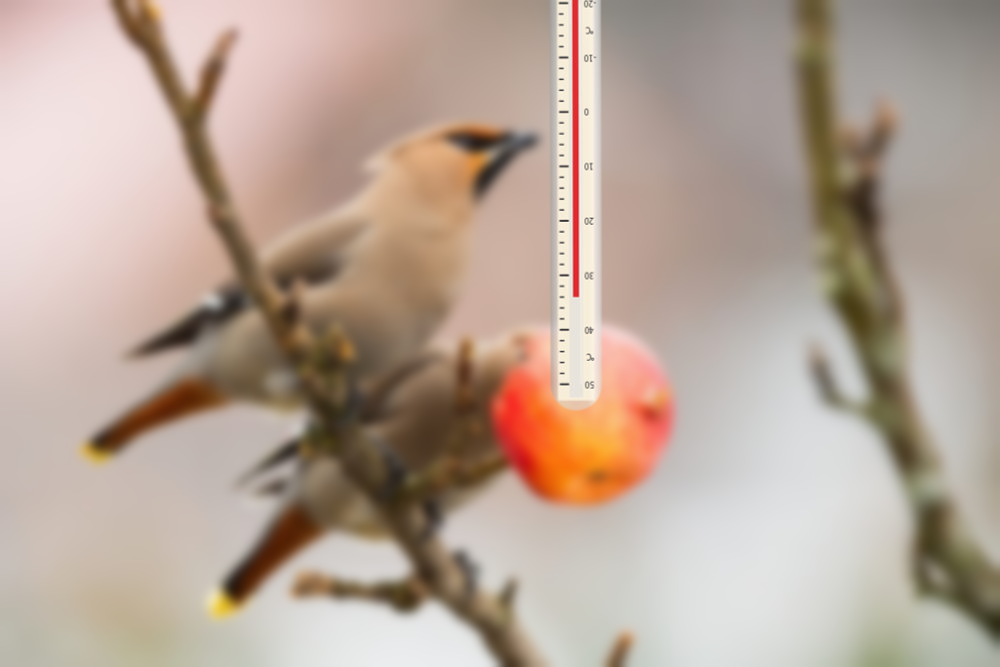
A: 34 °C
